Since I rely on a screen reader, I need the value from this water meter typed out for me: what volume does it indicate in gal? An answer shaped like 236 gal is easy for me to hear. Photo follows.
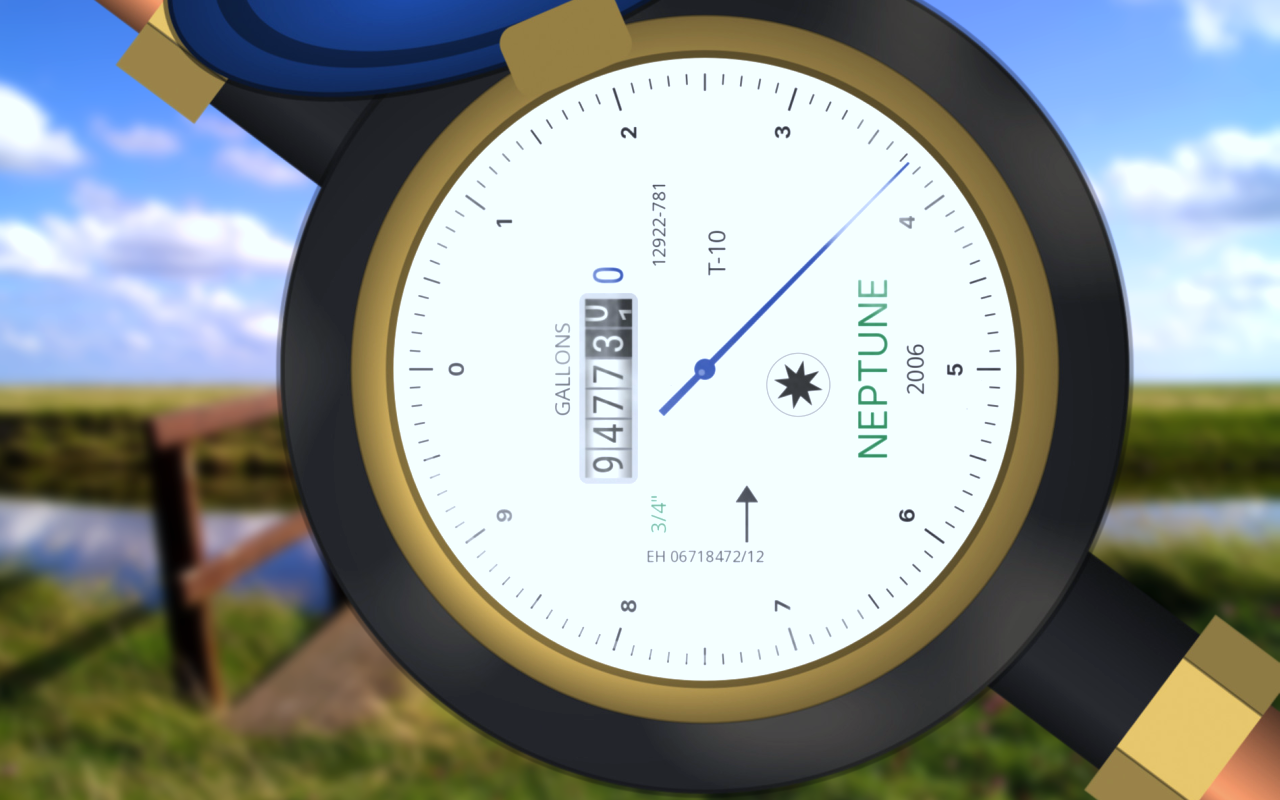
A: 9477303.7 gal
